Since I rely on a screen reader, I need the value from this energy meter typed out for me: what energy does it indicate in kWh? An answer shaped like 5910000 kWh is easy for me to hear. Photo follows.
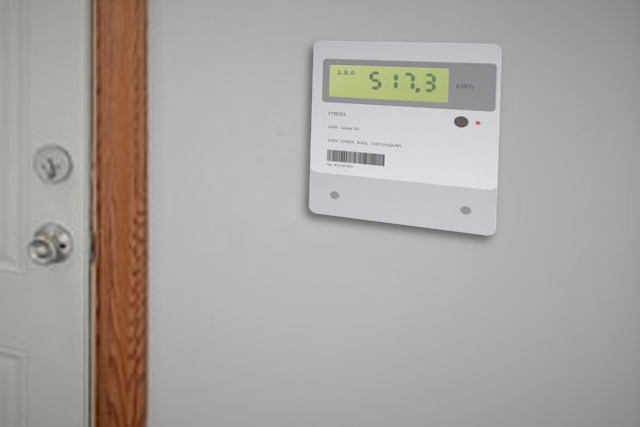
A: 517.3 kWh
